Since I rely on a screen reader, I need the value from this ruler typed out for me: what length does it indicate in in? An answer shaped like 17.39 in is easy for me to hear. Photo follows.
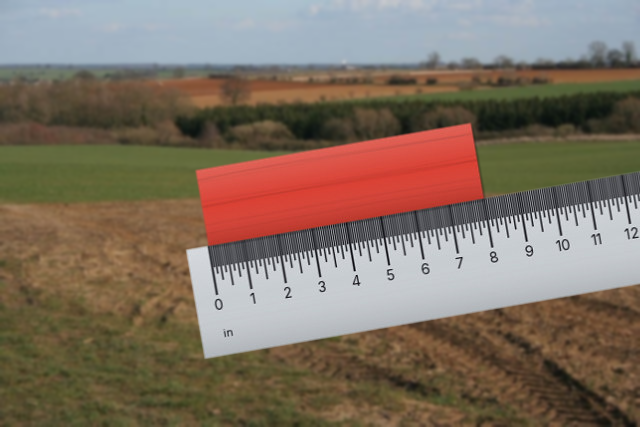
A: 8 in
